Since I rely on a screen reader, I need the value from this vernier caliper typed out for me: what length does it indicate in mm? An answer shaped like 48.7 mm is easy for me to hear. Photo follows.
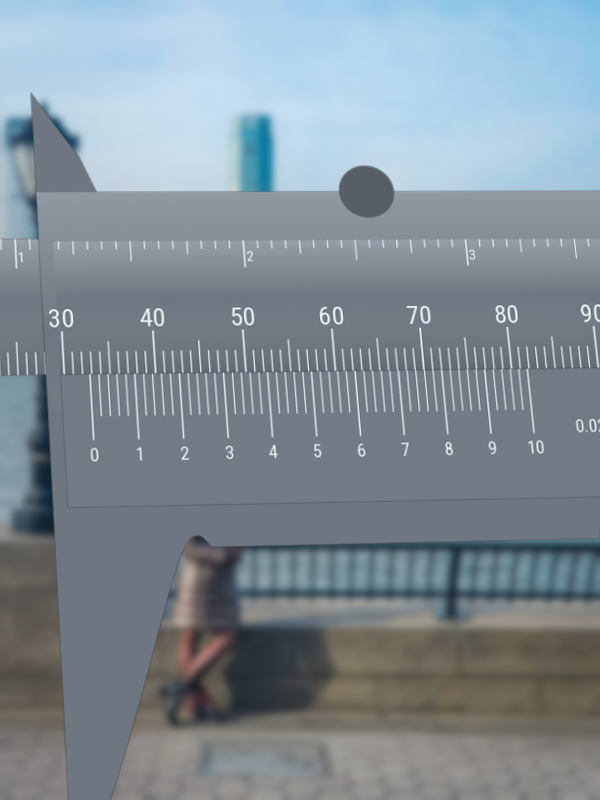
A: 32.8 mm
